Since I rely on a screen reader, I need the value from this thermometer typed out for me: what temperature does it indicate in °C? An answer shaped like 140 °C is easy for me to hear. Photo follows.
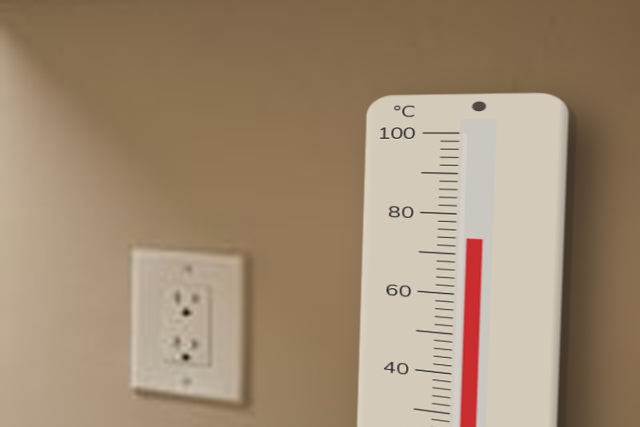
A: 74 °C
